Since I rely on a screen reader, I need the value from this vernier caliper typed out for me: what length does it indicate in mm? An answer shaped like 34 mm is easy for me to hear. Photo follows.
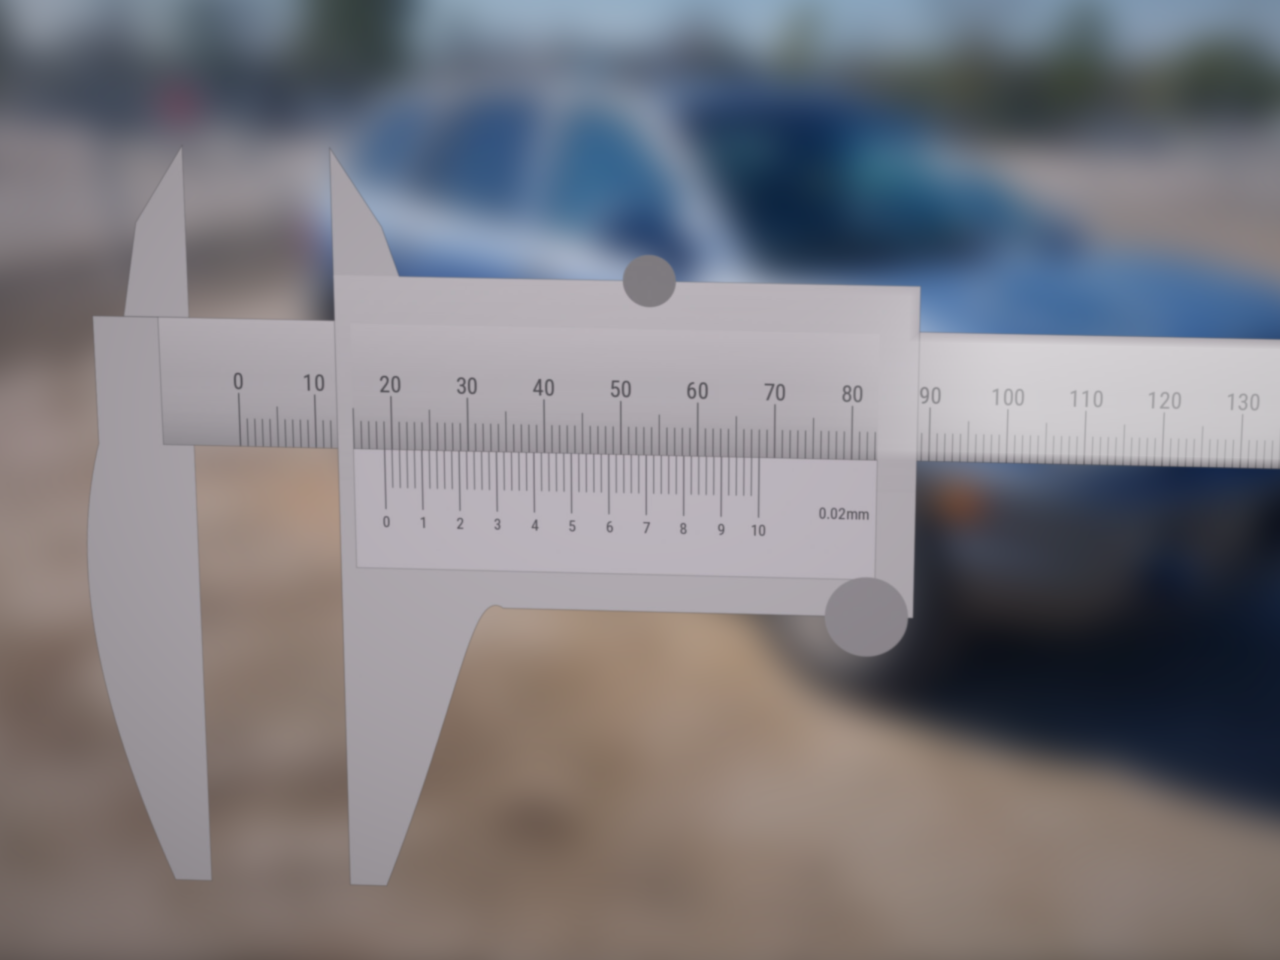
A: 19.0 mm
